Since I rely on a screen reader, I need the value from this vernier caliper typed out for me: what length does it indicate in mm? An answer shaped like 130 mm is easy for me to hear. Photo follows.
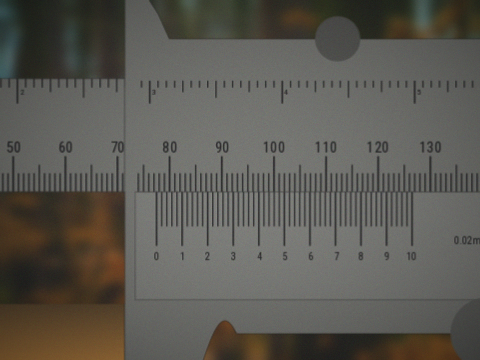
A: 77.5 mm
